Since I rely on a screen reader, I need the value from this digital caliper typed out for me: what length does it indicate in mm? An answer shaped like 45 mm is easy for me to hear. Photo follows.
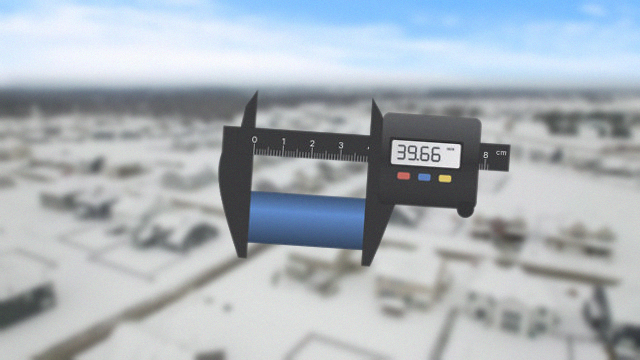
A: 39.66 mm
